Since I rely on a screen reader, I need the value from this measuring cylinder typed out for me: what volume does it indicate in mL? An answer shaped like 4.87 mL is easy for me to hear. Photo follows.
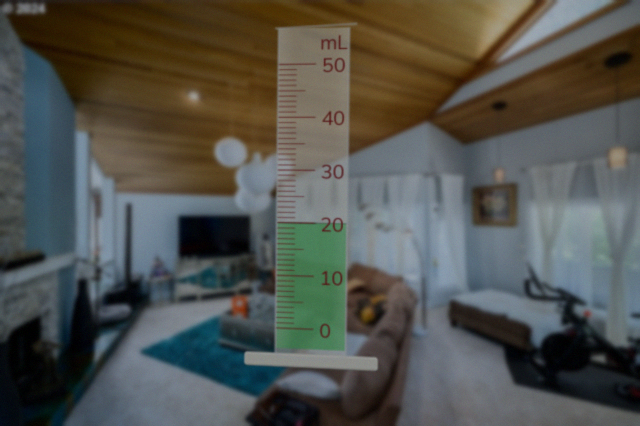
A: 20 mL
